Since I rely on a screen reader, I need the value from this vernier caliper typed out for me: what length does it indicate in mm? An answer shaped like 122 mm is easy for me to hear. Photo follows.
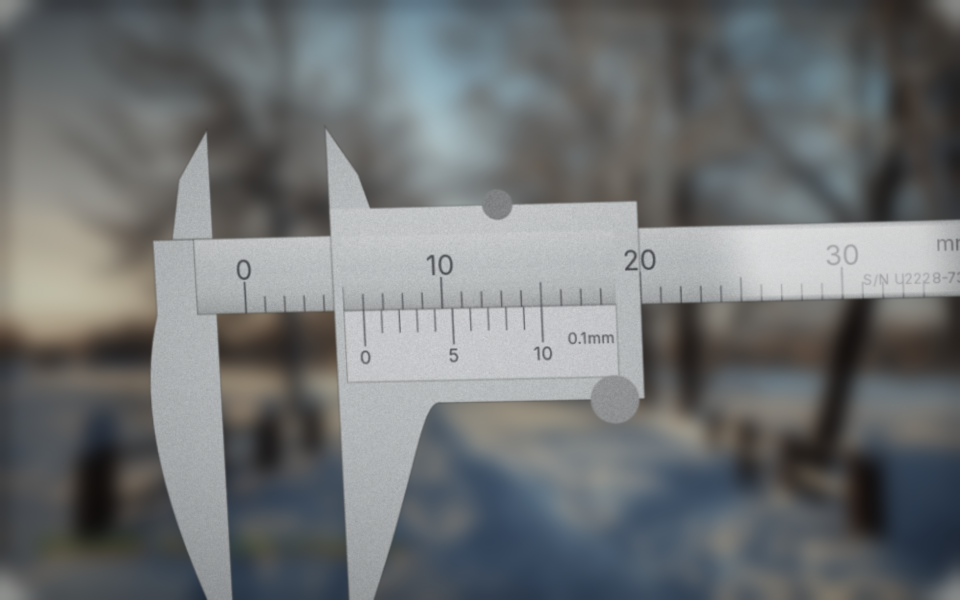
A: 6.0 mm
